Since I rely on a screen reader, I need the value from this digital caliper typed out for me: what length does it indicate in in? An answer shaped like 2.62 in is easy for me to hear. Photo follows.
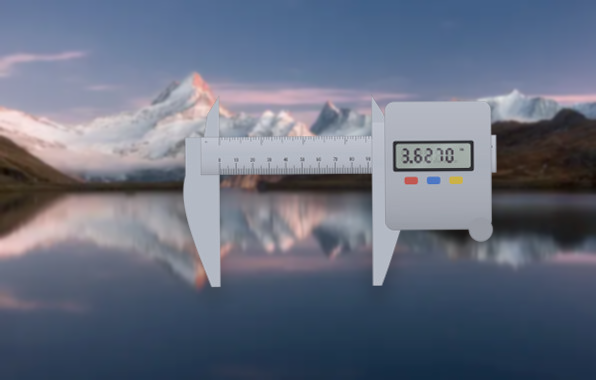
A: 3.6270 in
